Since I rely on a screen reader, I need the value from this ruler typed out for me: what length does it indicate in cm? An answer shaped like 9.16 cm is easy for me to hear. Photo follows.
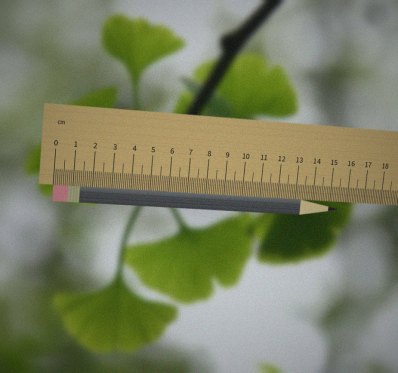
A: 15.5 cm
